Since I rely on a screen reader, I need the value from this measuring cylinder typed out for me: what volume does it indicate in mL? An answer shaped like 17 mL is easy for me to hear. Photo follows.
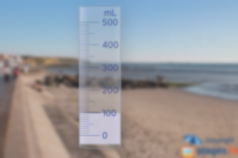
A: 100 mL
